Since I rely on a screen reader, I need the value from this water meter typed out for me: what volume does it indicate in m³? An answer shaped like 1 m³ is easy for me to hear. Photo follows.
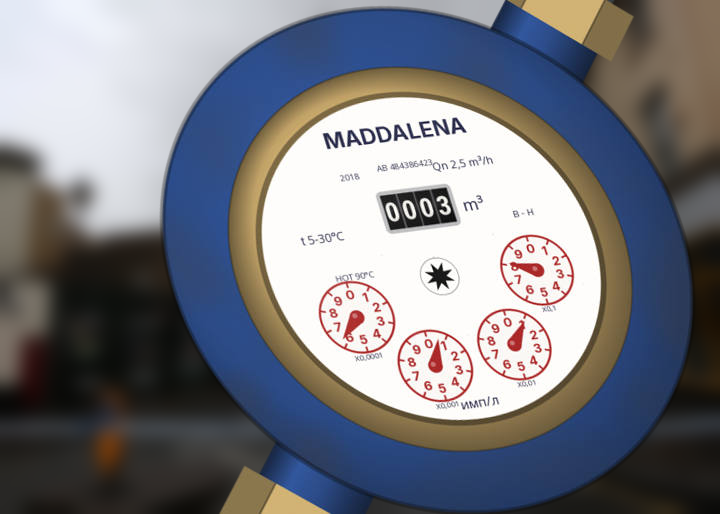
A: 3.8106 m³
